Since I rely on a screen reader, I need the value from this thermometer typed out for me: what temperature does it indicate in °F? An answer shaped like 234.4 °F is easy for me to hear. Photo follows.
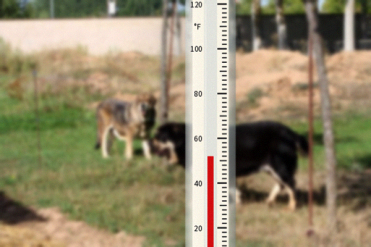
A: 52 °F
